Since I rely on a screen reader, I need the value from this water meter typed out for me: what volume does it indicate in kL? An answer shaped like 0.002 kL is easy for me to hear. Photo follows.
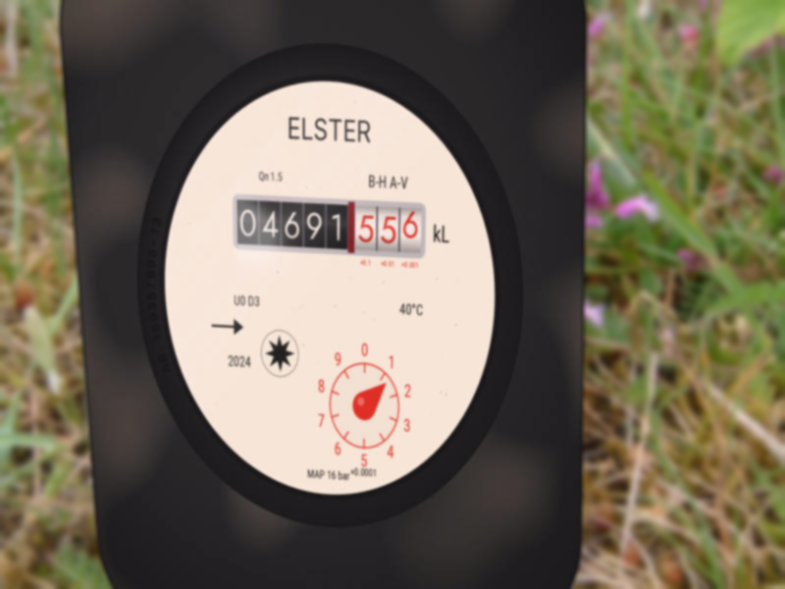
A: 4691.5561 kL
